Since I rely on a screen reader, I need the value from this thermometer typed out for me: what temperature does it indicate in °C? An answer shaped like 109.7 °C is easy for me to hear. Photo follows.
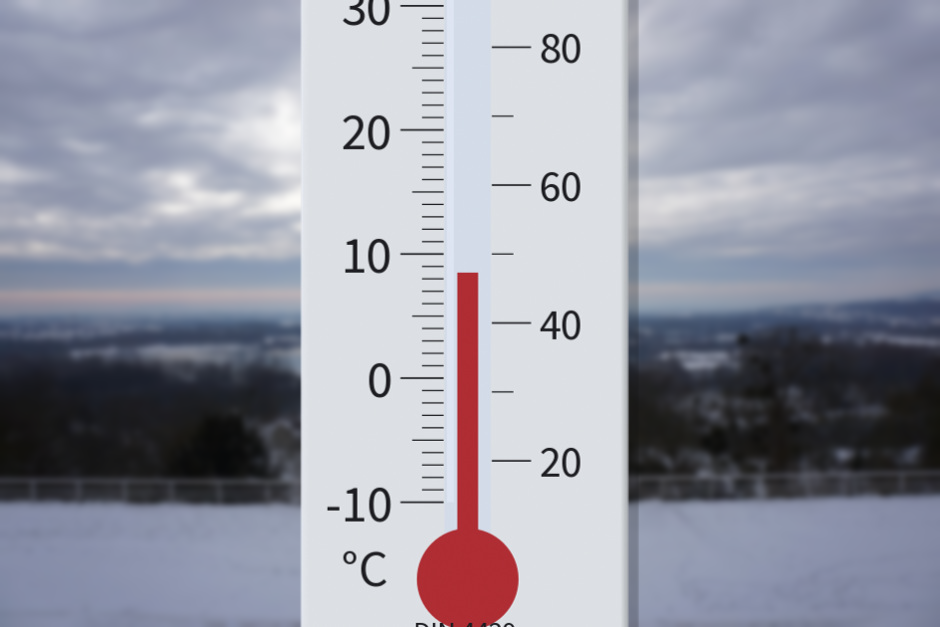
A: 8.5 °C
